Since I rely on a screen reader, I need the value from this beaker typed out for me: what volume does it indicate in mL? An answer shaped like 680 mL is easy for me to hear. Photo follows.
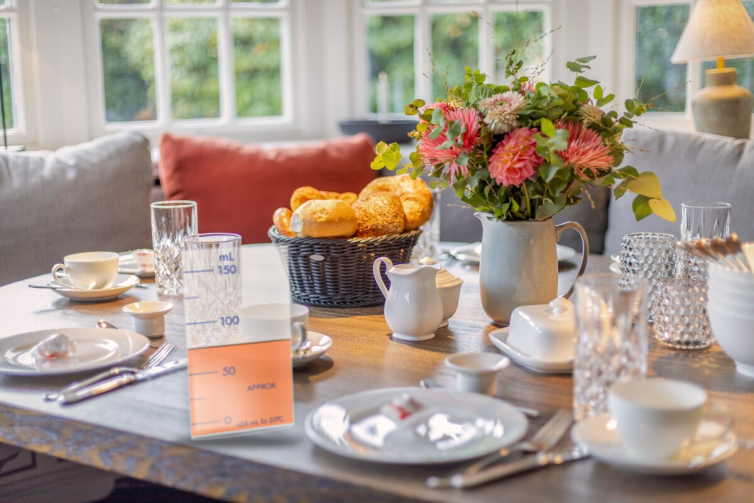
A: 75 mL
